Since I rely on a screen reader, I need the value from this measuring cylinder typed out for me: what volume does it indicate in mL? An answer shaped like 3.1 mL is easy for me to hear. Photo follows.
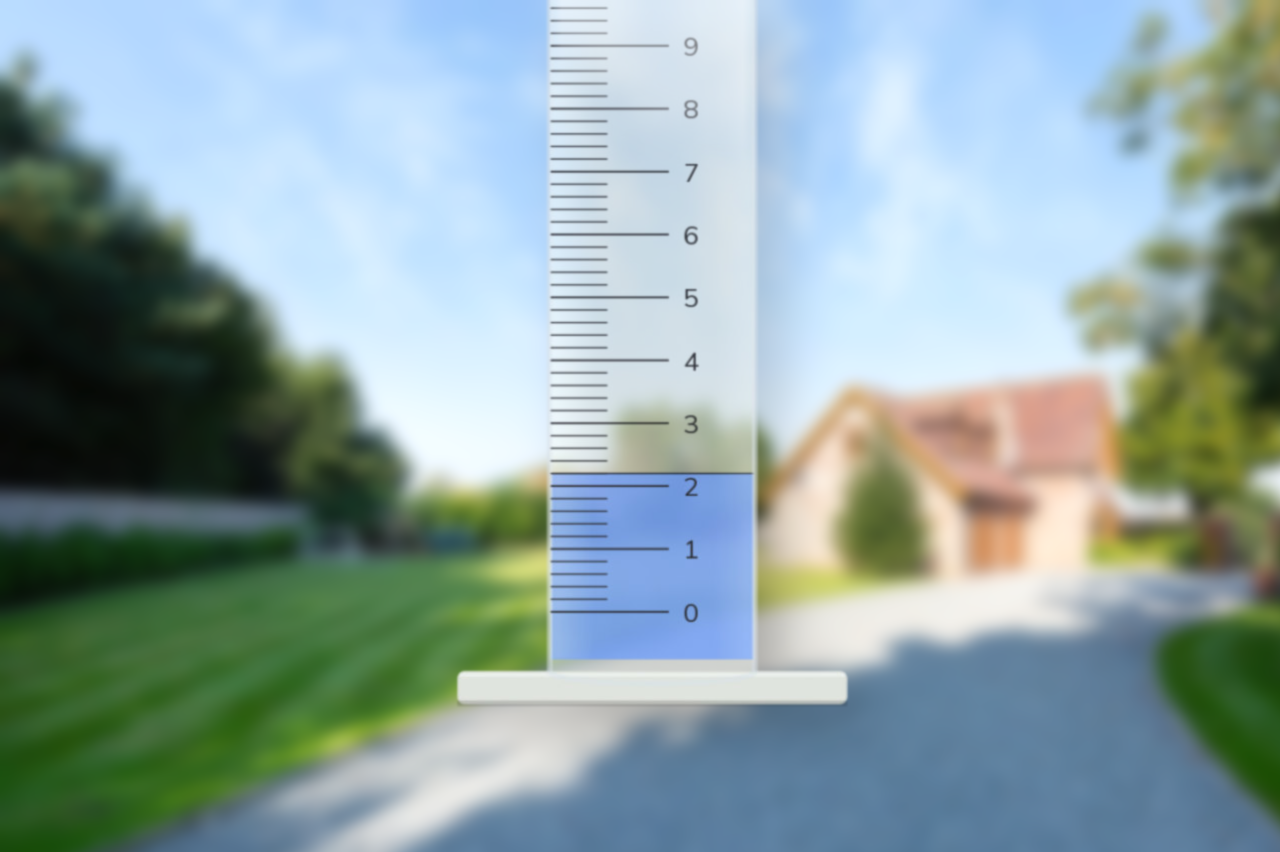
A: 2.2 mL
